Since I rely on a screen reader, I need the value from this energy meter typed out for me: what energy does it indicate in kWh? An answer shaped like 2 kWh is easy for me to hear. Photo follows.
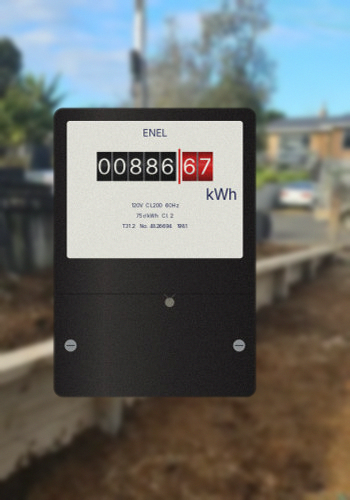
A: 886.67 kWh
